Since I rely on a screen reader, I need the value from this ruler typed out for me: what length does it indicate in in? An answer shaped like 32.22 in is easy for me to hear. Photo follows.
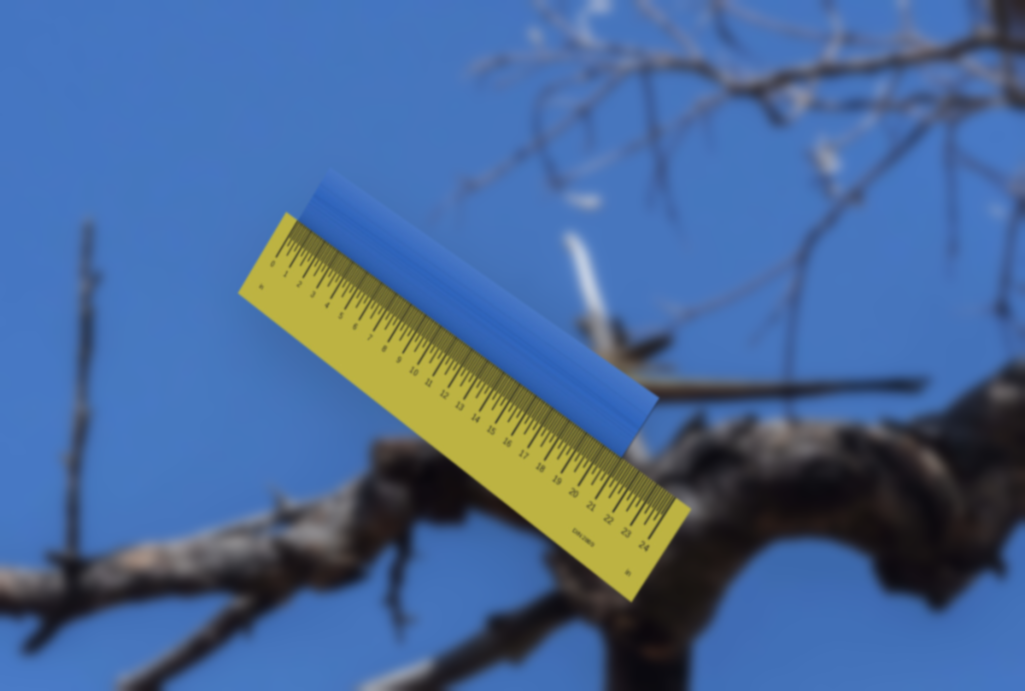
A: 21 in
